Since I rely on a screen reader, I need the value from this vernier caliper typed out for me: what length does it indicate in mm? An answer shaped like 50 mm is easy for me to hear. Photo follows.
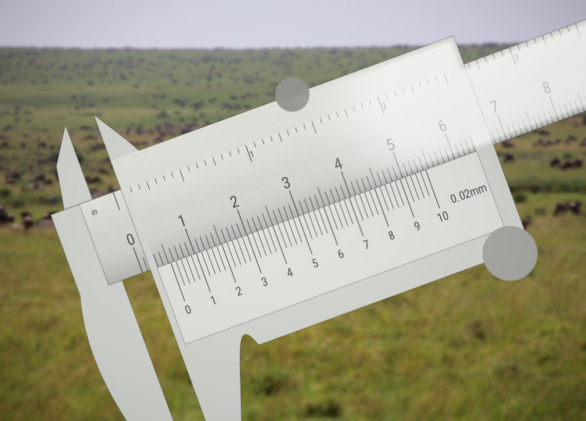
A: 5.4 mm
